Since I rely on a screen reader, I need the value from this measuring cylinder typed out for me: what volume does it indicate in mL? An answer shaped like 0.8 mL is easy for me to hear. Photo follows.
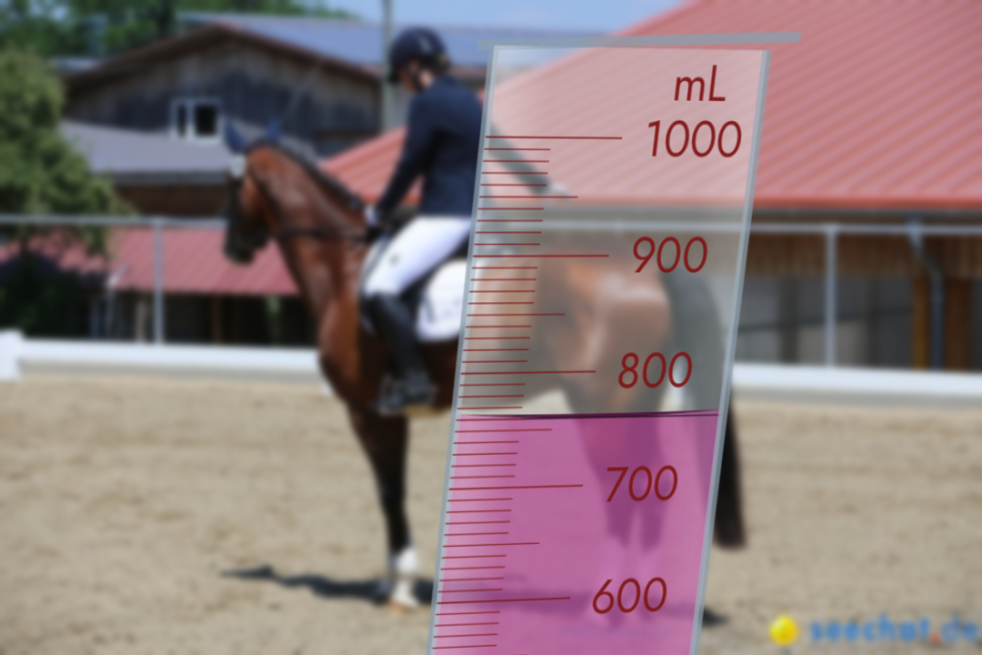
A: 760 mL
